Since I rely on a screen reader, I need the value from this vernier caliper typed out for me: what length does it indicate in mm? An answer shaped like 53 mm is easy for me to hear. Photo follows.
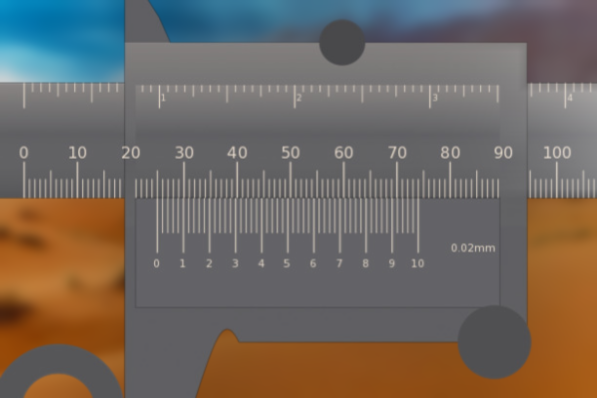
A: 25.0 mm
